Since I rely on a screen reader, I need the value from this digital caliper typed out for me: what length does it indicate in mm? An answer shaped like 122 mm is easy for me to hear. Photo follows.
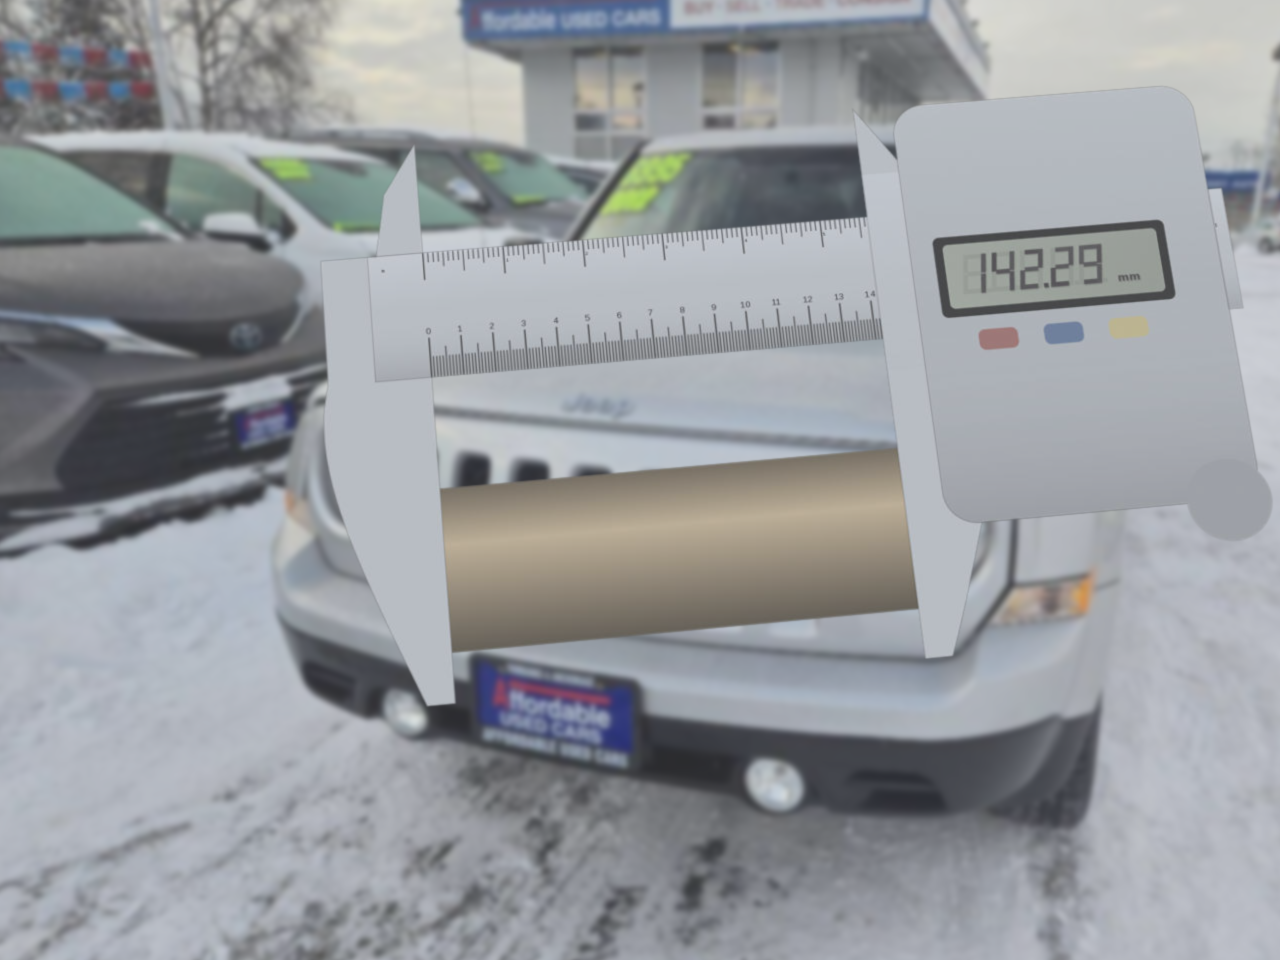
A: 142.29 mm
